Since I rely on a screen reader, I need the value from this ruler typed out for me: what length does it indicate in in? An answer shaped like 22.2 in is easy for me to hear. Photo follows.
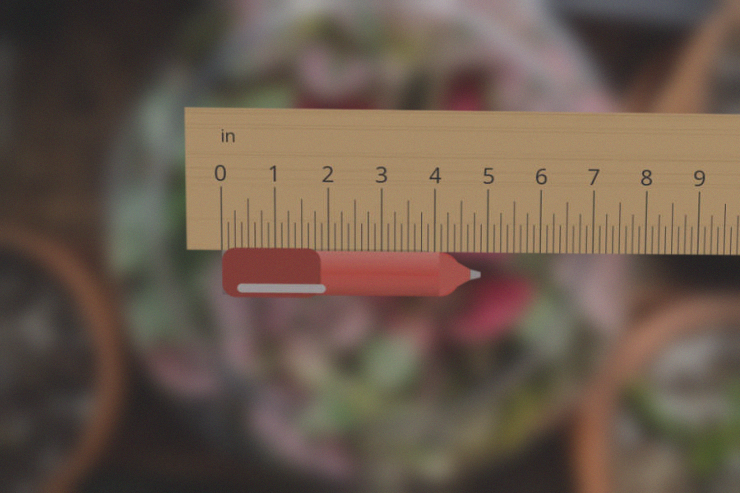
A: 4.875 in
